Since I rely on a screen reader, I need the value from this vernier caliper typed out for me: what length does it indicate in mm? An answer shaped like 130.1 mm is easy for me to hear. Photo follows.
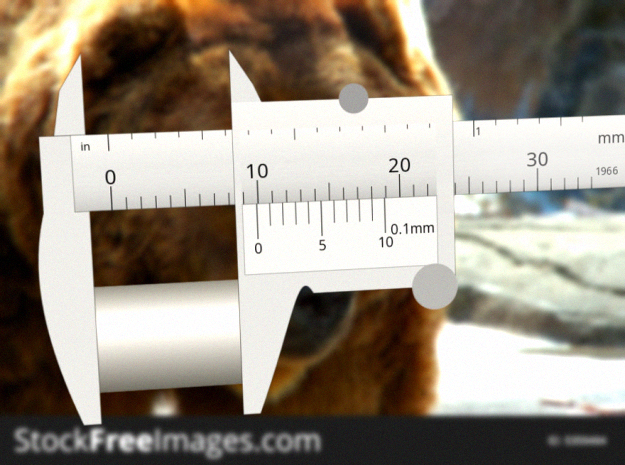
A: 9.9 mm
